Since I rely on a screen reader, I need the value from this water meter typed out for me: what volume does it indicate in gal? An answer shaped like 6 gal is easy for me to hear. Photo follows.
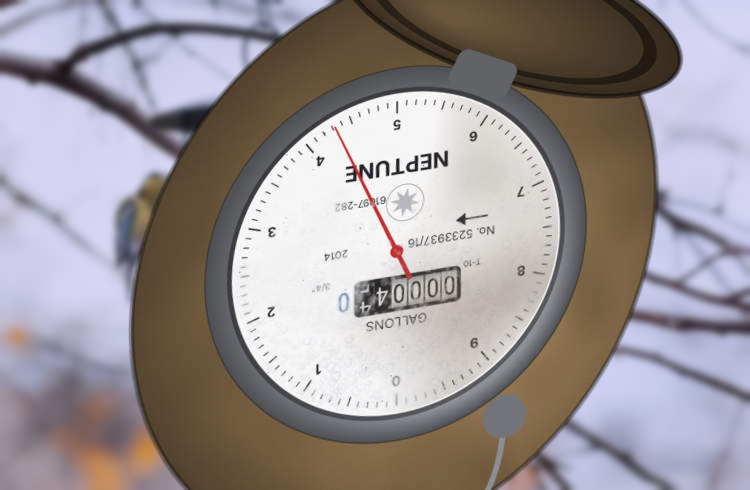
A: 444.3 gal
